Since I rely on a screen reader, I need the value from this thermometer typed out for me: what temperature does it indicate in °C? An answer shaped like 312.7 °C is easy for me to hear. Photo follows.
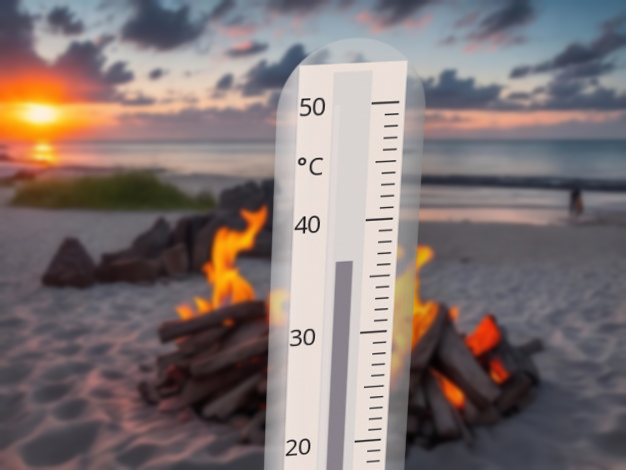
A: 36.5 °C
